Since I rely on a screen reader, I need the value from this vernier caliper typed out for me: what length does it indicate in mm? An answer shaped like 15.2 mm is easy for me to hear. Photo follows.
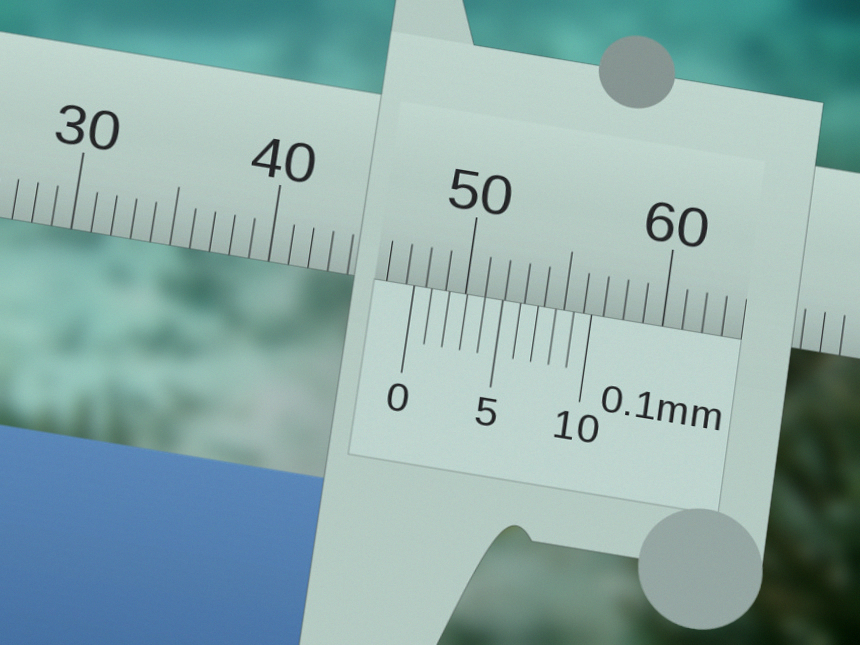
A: 47.4 mm
